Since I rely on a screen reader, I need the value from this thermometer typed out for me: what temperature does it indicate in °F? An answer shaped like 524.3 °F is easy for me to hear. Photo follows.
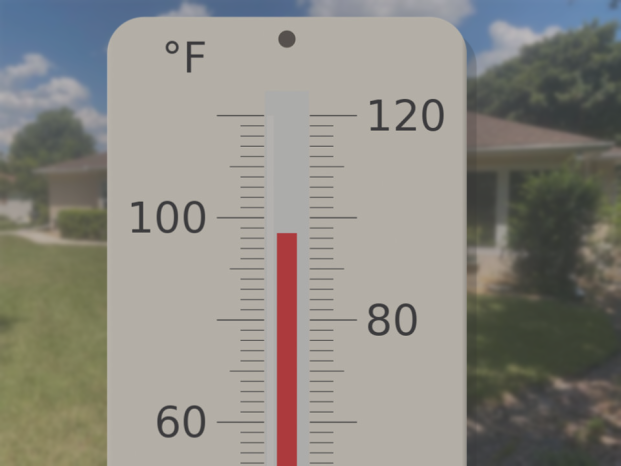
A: 97 °F
